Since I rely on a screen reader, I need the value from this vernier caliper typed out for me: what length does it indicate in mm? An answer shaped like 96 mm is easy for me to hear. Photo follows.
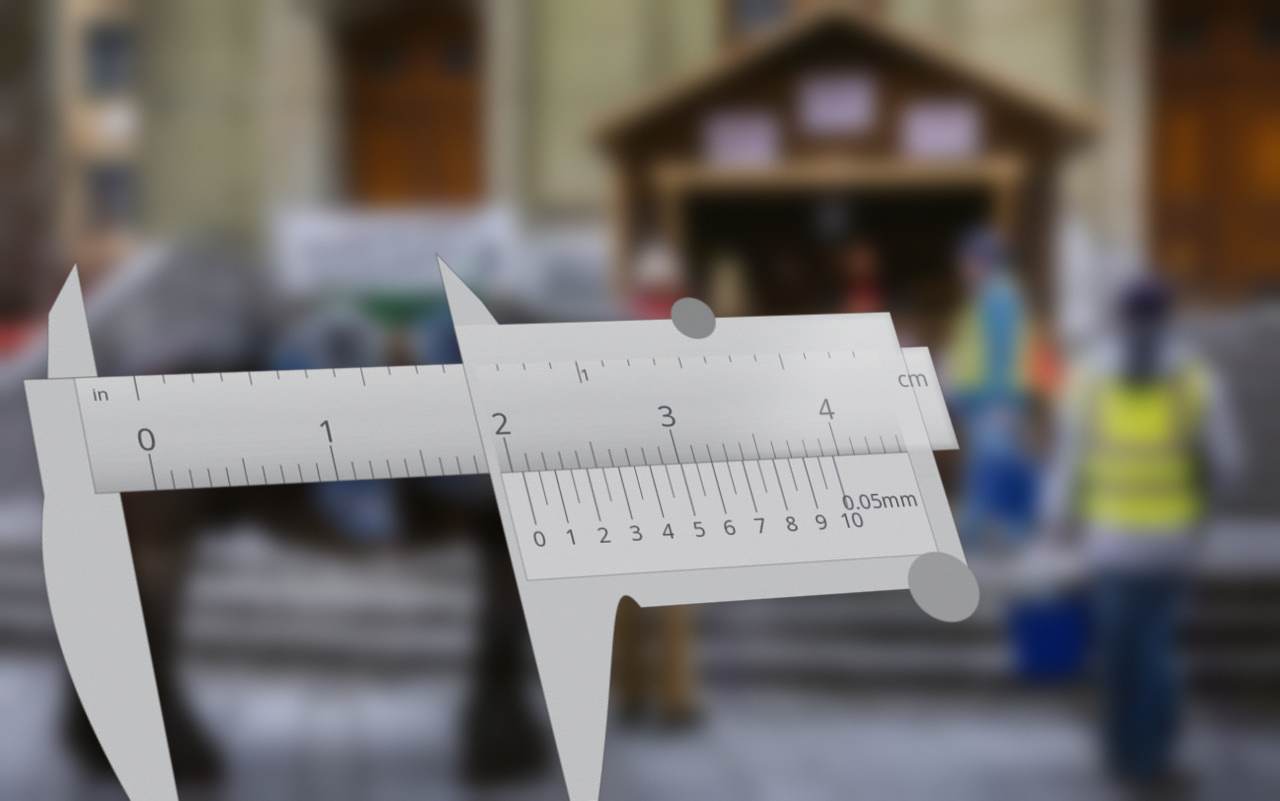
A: 20.6 mm
